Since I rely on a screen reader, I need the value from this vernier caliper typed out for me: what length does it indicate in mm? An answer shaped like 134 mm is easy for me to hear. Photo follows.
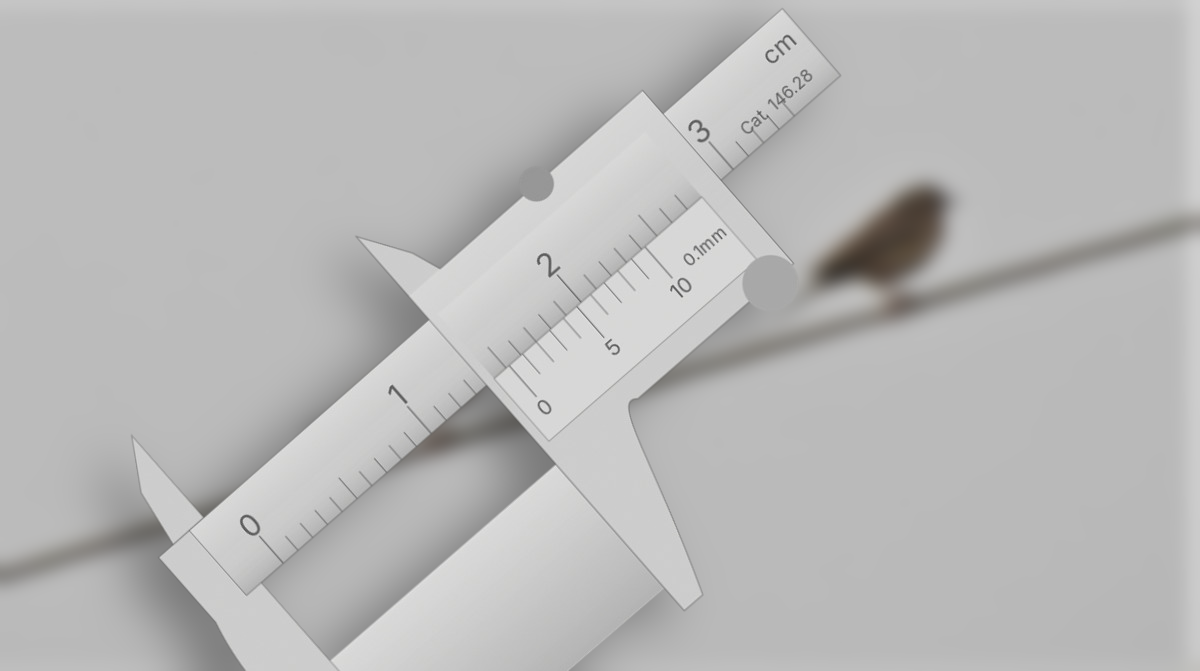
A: 15.2 mm
